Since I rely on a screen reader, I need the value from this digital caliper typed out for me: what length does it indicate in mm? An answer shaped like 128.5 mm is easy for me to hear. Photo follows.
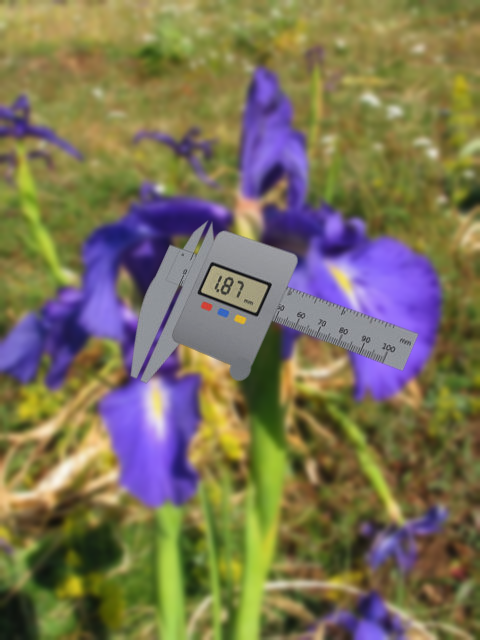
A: 1.87 mm
